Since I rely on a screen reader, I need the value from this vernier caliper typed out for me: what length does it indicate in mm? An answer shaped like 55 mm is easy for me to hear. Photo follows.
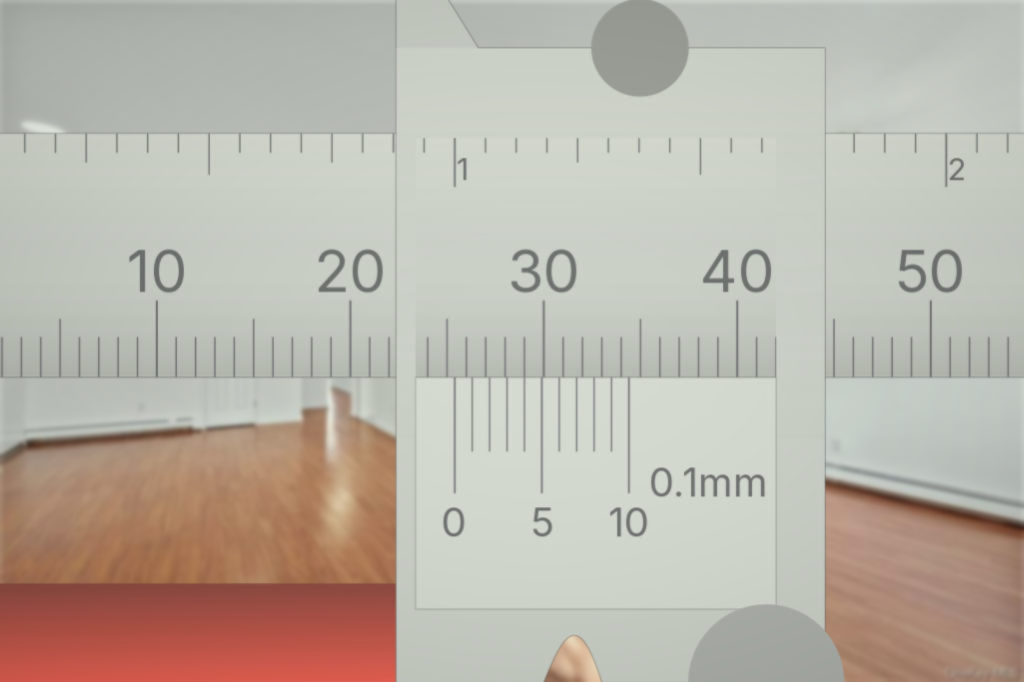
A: 25.4 mm
